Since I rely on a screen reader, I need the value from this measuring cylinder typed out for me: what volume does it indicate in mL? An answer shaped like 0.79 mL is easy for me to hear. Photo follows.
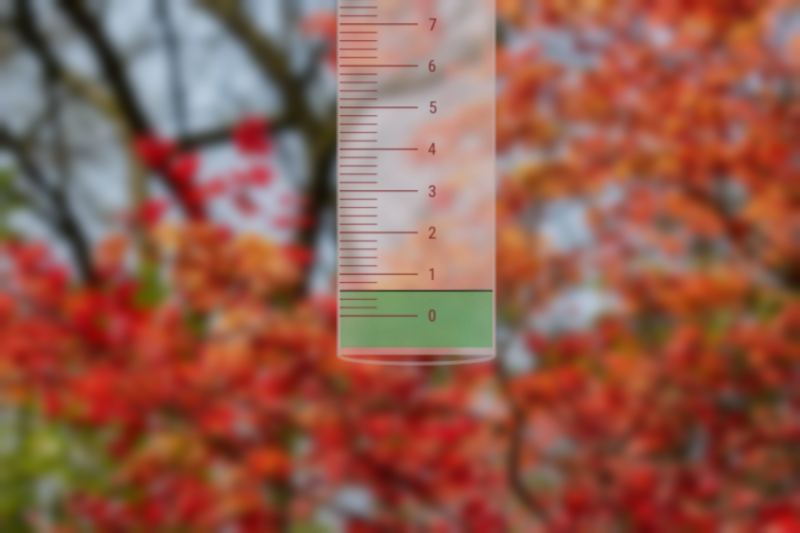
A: 0.6 mL
